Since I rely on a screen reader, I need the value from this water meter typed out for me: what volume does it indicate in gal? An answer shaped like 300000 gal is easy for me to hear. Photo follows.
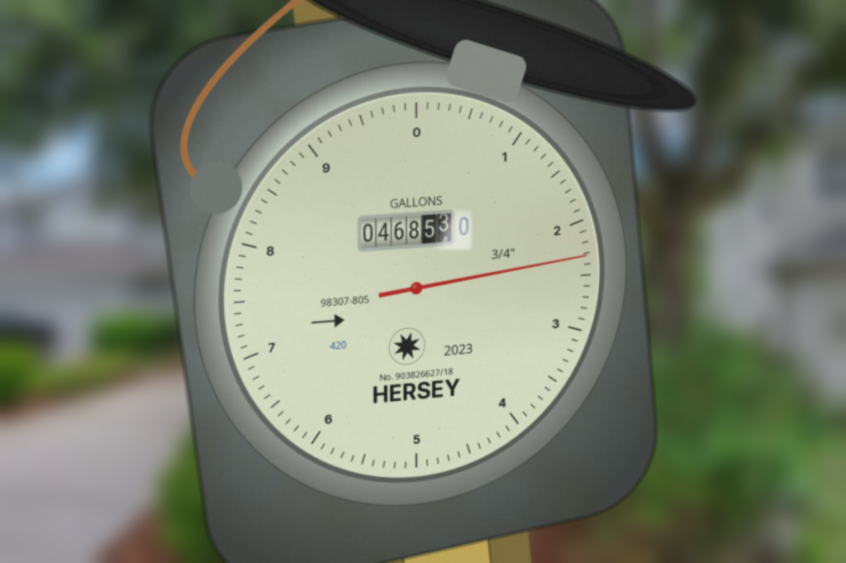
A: 468532.3 gal
